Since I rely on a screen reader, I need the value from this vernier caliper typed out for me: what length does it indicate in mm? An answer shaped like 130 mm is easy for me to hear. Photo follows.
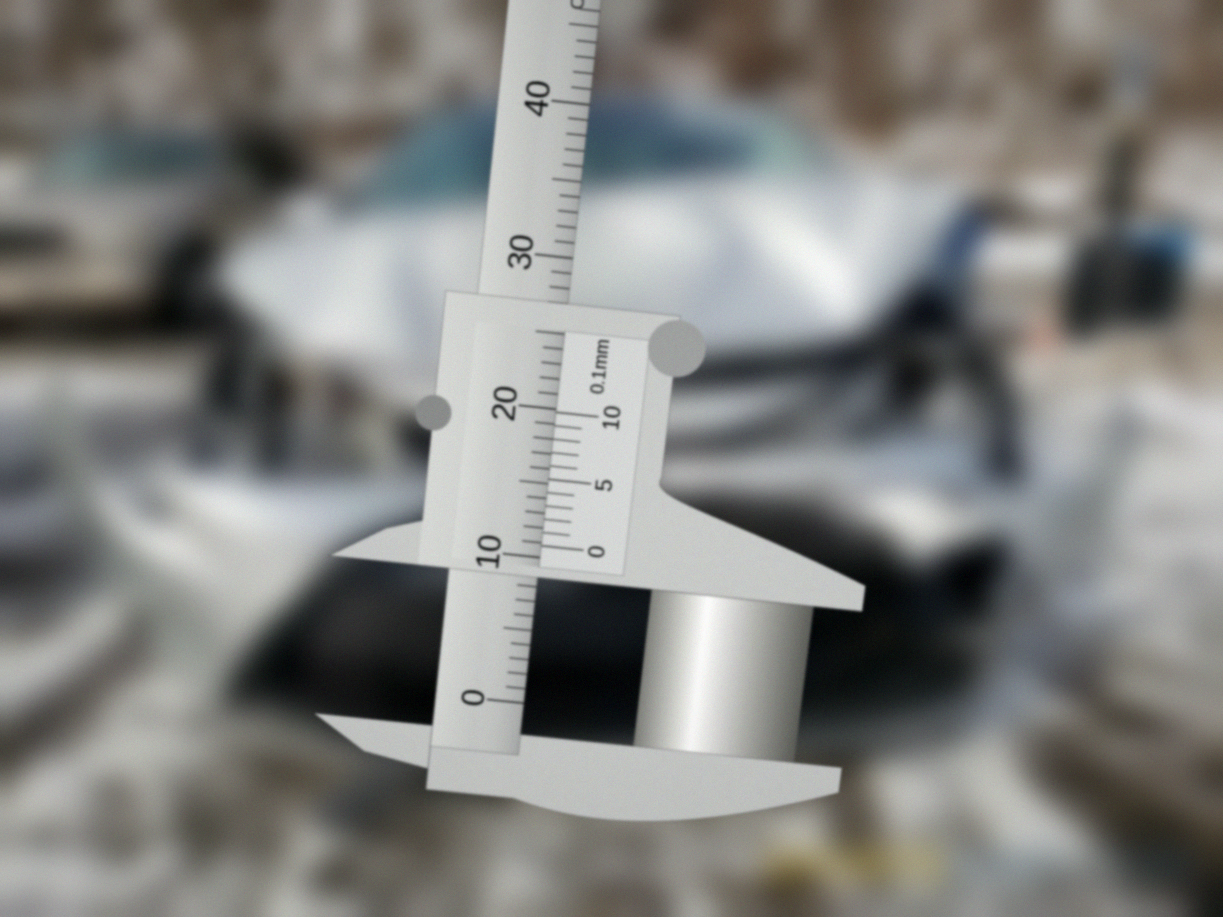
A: 10.8 mm
